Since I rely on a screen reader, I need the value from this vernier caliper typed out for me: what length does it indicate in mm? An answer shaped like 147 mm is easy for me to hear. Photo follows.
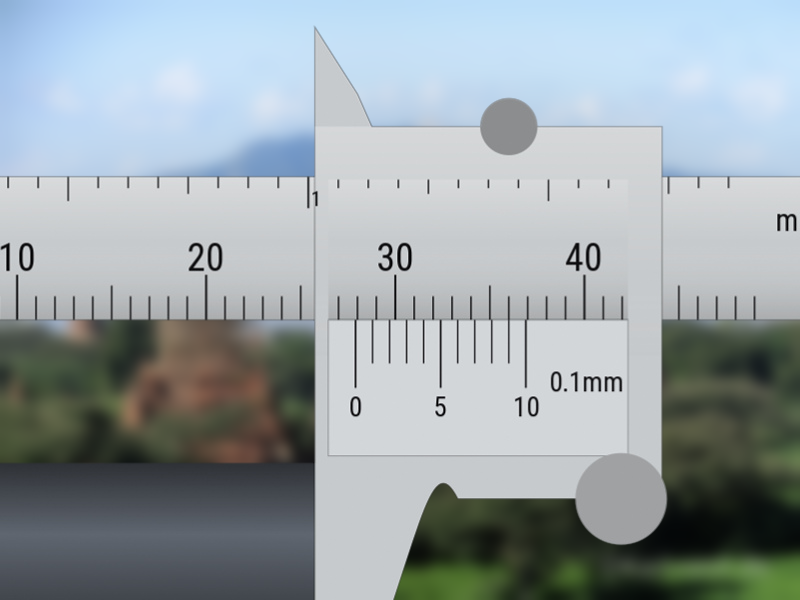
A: 27.9 mm
